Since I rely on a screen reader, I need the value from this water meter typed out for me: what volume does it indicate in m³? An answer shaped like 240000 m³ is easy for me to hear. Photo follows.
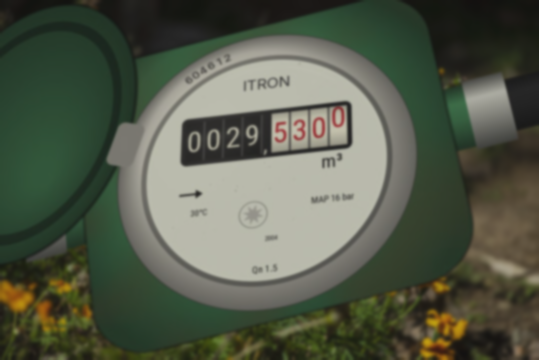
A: 29.5300 m³
